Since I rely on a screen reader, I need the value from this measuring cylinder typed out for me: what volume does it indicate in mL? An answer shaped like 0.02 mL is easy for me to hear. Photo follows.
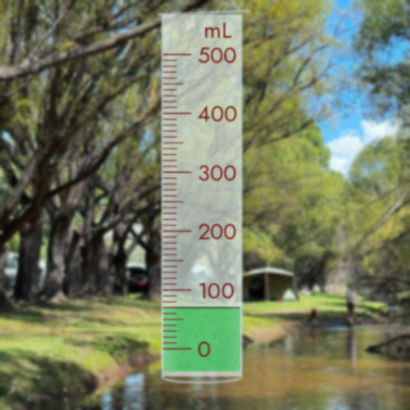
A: 70 mL
